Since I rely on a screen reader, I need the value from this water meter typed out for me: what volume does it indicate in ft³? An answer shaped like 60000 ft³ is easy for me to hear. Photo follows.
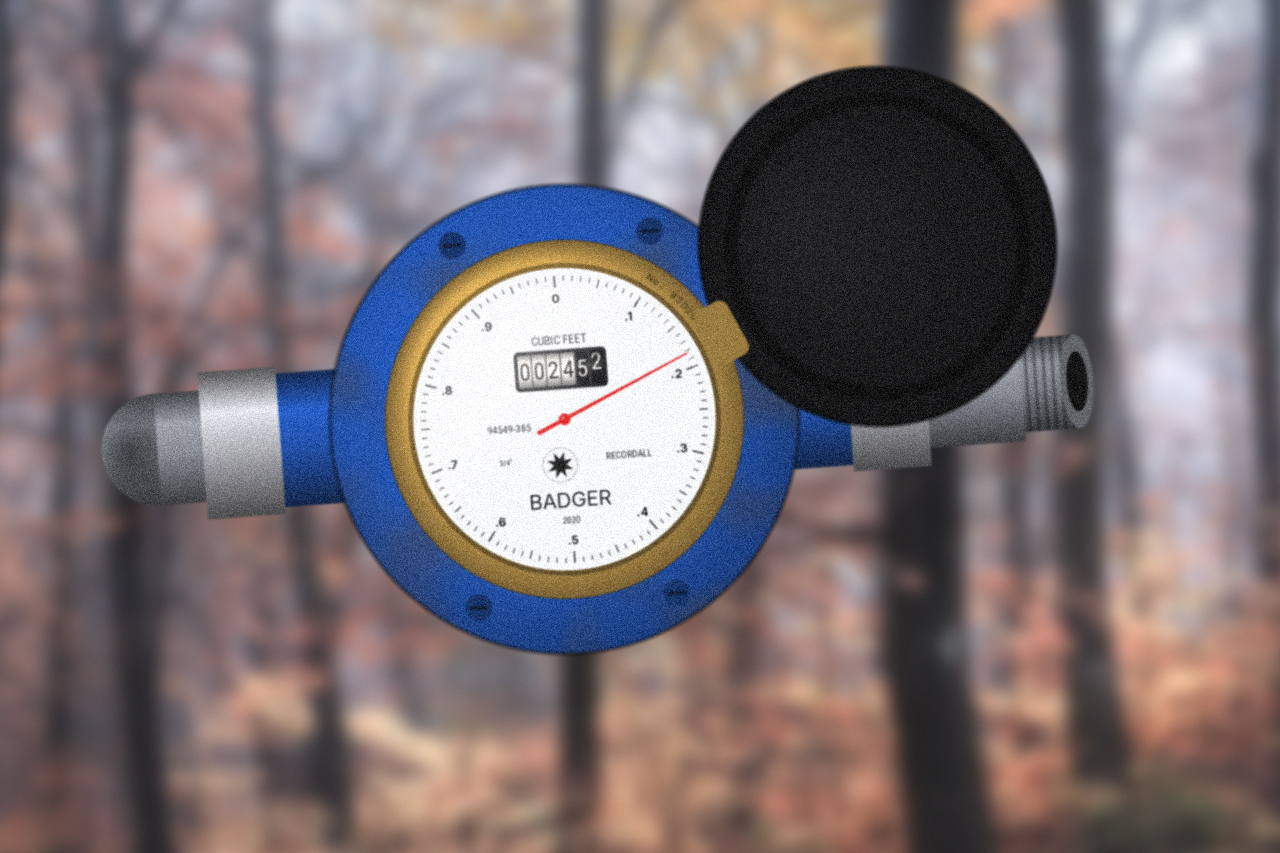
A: 2452.18 ft³
